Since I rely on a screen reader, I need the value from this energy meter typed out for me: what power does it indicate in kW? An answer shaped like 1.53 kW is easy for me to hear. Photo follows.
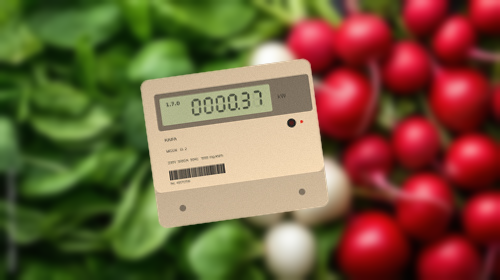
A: 0.37 kW
